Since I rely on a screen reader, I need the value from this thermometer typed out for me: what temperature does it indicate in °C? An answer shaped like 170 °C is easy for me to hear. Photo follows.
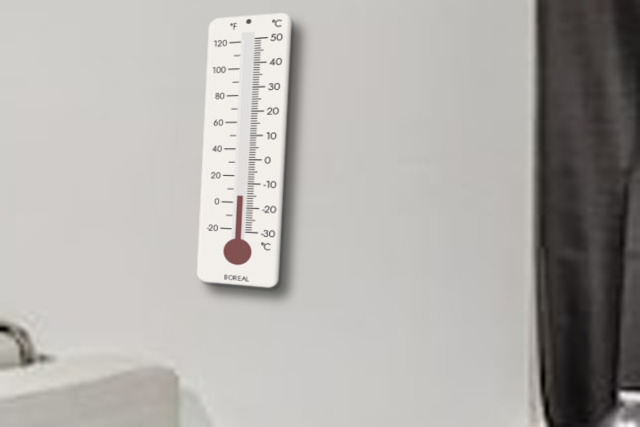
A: -15 °C
